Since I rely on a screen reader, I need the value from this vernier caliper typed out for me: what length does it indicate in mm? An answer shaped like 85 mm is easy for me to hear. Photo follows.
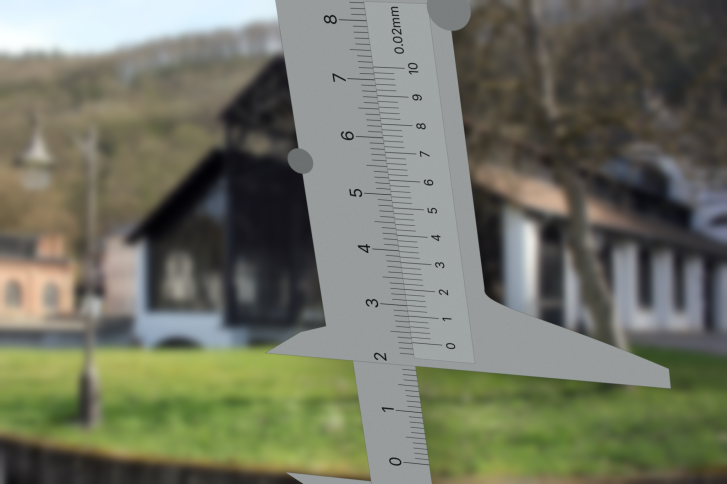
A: 23.2 mm
